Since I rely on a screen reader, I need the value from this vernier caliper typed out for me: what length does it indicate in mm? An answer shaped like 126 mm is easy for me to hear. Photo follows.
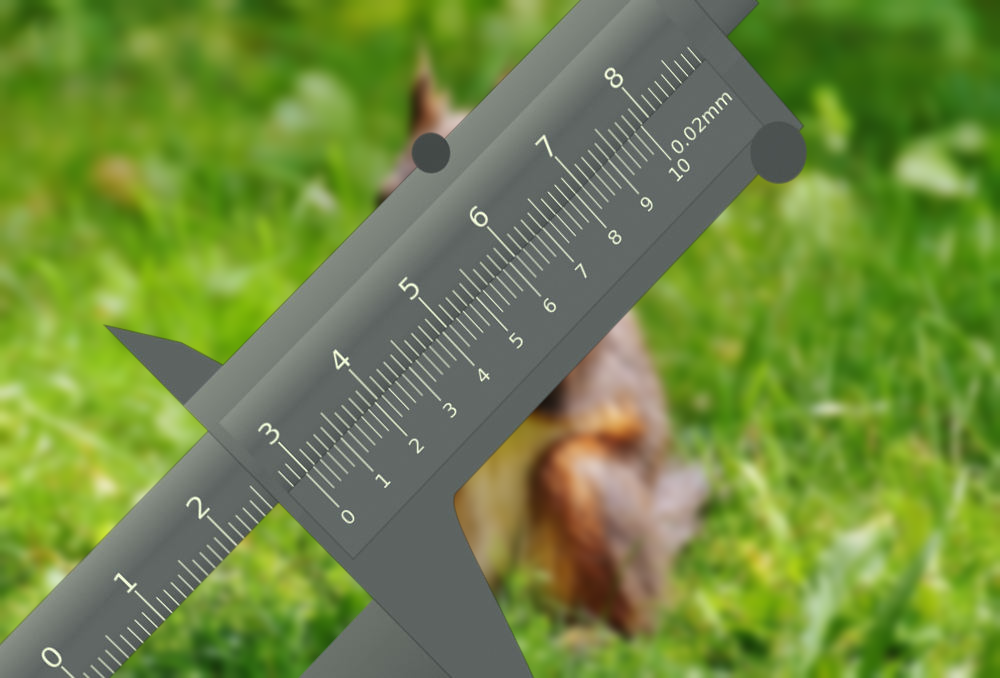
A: 29.8 mm
